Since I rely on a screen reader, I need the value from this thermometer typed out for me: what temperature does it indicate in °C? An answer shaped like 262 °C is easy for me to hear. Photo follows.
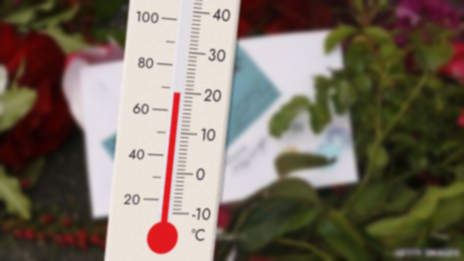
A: 20 °C
